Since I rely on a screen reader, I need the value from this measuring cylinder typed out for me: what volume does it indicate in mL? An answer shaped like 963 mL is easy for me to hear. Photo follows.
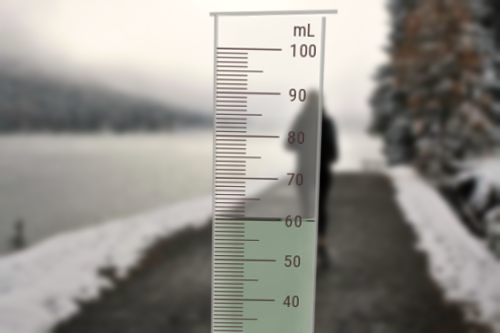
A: 60 mL
